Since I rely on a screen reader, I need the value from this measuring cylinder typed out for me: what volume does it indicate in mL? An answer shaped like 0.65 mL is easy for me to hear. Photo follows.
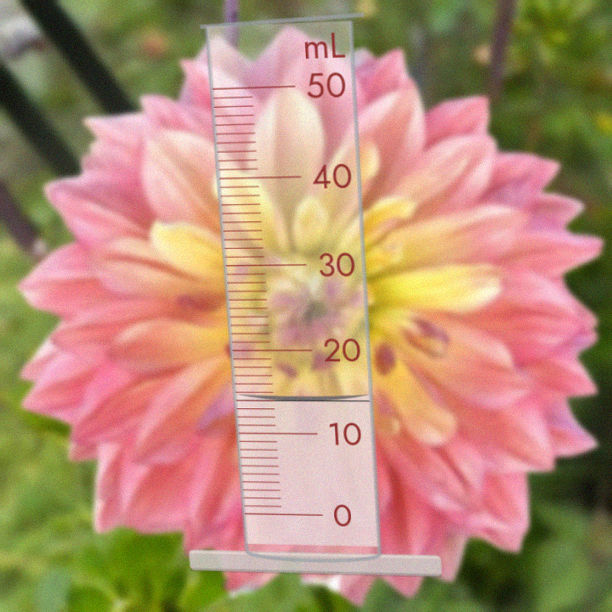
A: 14 mL
